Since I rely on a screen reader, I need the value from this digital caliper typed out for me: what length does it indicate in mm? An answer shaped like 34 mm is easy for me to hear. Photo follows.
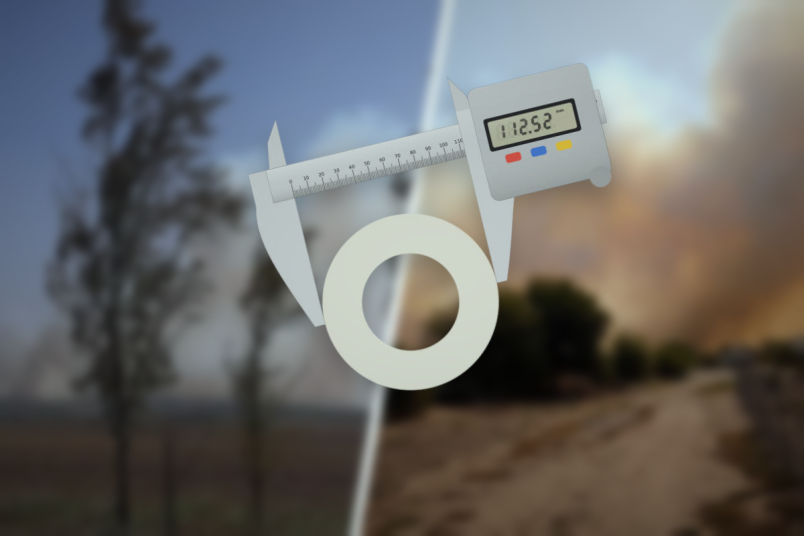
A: 112.52 mm
